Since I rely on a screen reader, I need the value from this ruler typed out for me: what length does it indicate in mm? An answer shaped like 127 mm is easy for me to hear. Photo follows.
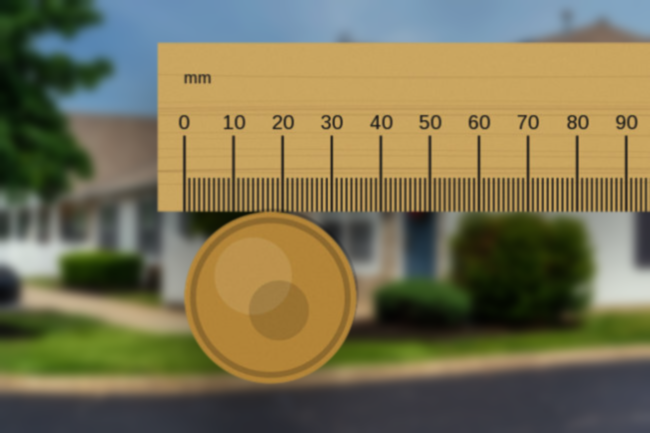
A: 35 mm
